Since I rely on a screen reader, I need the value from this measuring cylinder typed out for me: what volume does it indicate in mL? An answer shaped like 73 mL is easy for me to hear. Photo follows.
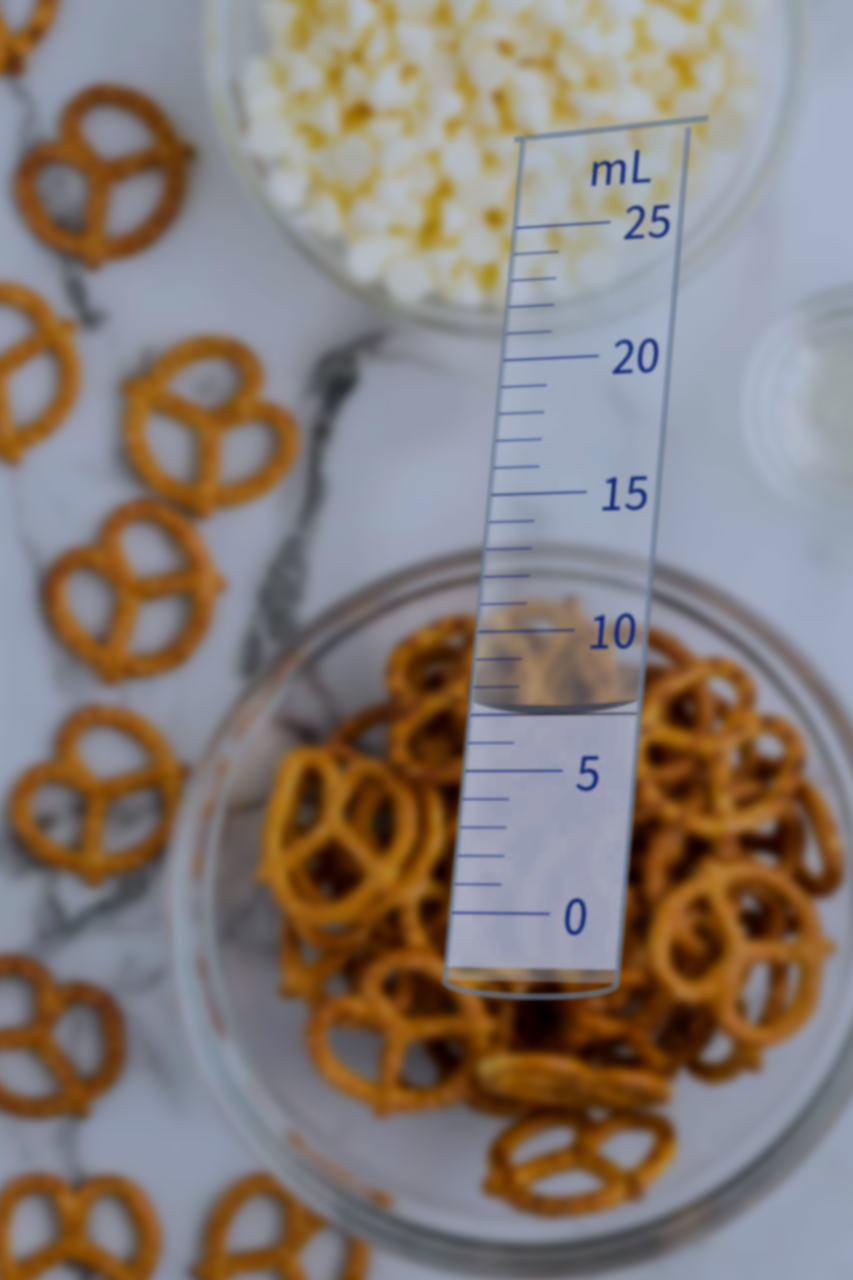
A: 7 mL
